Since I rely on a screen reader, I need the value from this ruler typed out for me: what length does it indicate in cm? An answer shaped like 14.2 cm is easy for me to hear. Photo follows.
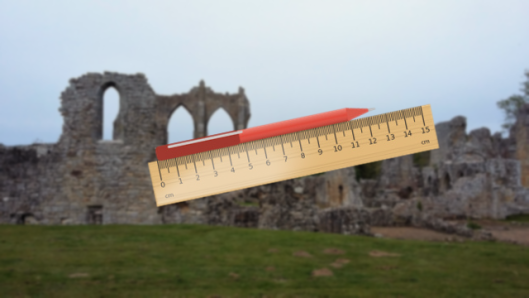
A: 12.5 cm
